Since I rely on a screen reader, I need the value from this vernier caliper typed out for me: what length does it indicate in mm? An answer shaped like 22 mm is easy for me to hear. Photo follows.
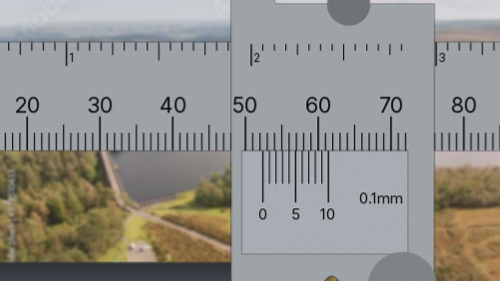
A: 52.4 mm
